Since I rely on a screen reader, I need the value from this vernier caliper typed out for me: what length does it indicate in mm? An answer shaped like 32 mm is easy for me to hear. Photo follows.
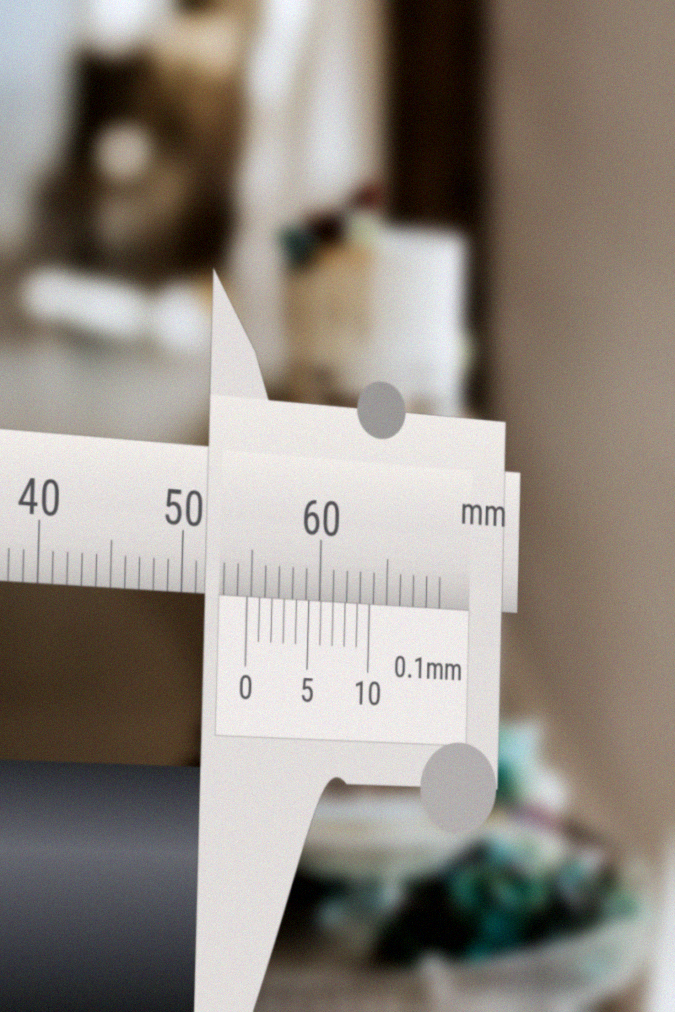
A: 54.7 mm
